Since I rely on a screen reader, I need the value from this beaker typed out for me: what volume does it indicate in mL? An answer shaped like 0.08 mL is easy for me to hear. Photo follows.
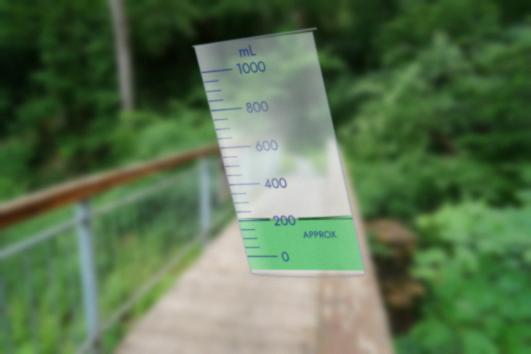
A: 200 mL
